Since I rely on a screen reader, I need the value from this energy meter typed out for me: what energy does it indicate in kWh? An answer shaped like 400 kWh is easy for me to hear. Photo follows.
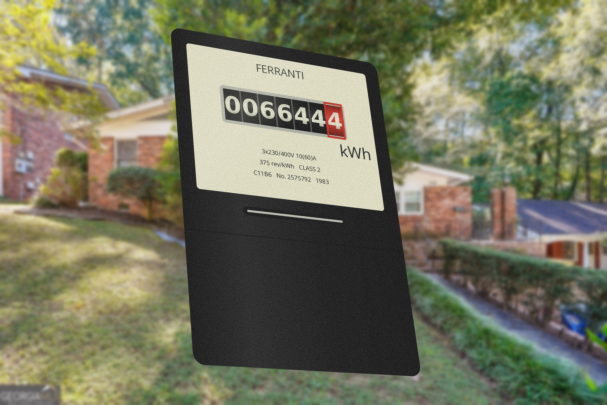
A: 6644.4 kWh
